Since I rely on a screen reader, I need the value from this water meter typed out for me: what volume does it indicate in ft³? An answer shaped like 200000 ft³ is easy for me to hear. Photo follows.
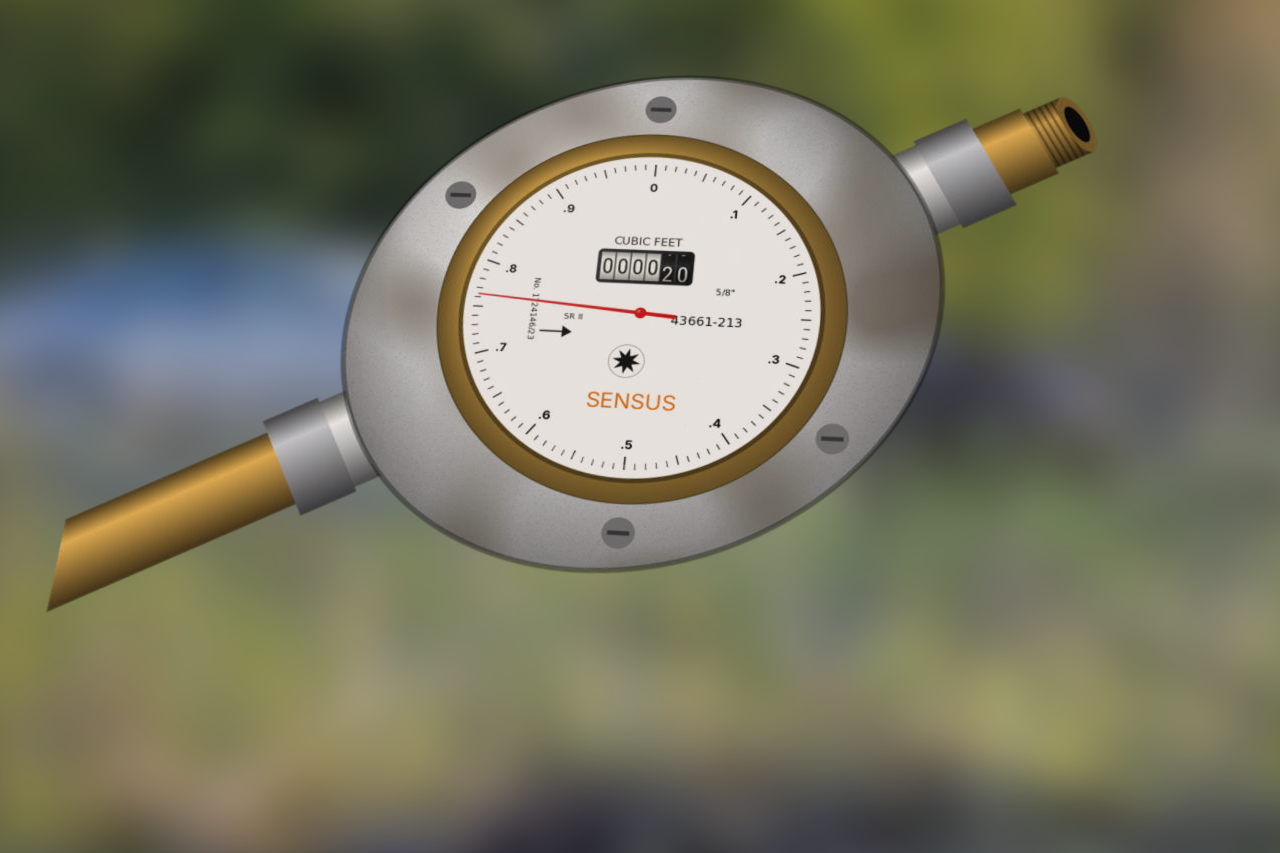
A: 19.76 ft³
